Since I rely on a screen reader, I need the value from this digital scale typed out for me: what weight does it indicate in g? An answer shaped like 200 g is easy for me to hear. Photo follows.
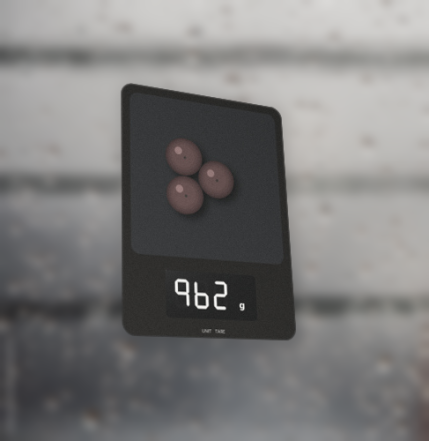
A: 962 g
